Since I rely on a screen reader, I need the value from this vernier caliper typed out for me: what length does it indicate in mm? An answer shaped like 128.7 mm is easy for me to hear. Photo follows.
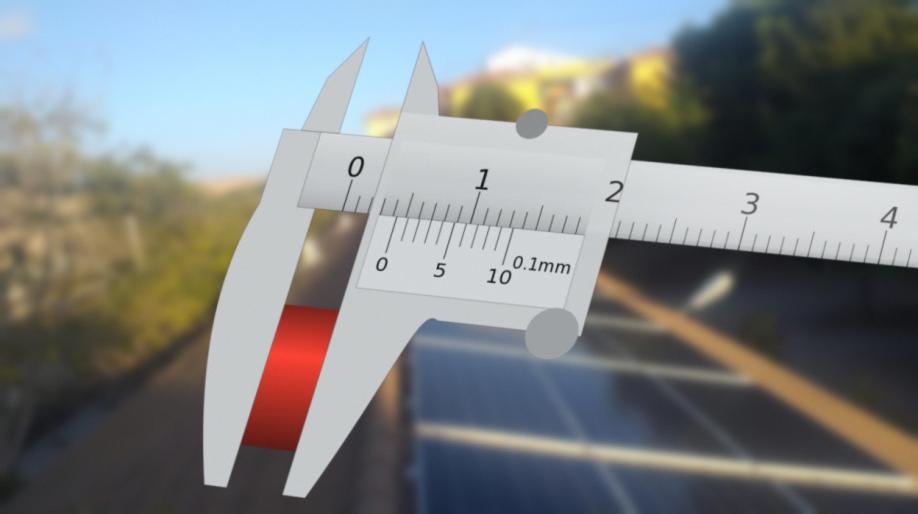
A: 4.3 mm
